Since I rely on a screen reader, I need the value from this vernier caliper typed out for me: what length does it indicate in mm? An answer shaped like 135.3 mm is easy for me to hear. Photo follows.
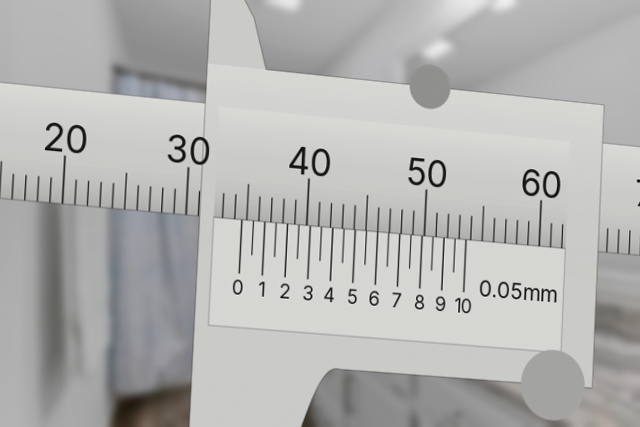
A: 34.6 mm
